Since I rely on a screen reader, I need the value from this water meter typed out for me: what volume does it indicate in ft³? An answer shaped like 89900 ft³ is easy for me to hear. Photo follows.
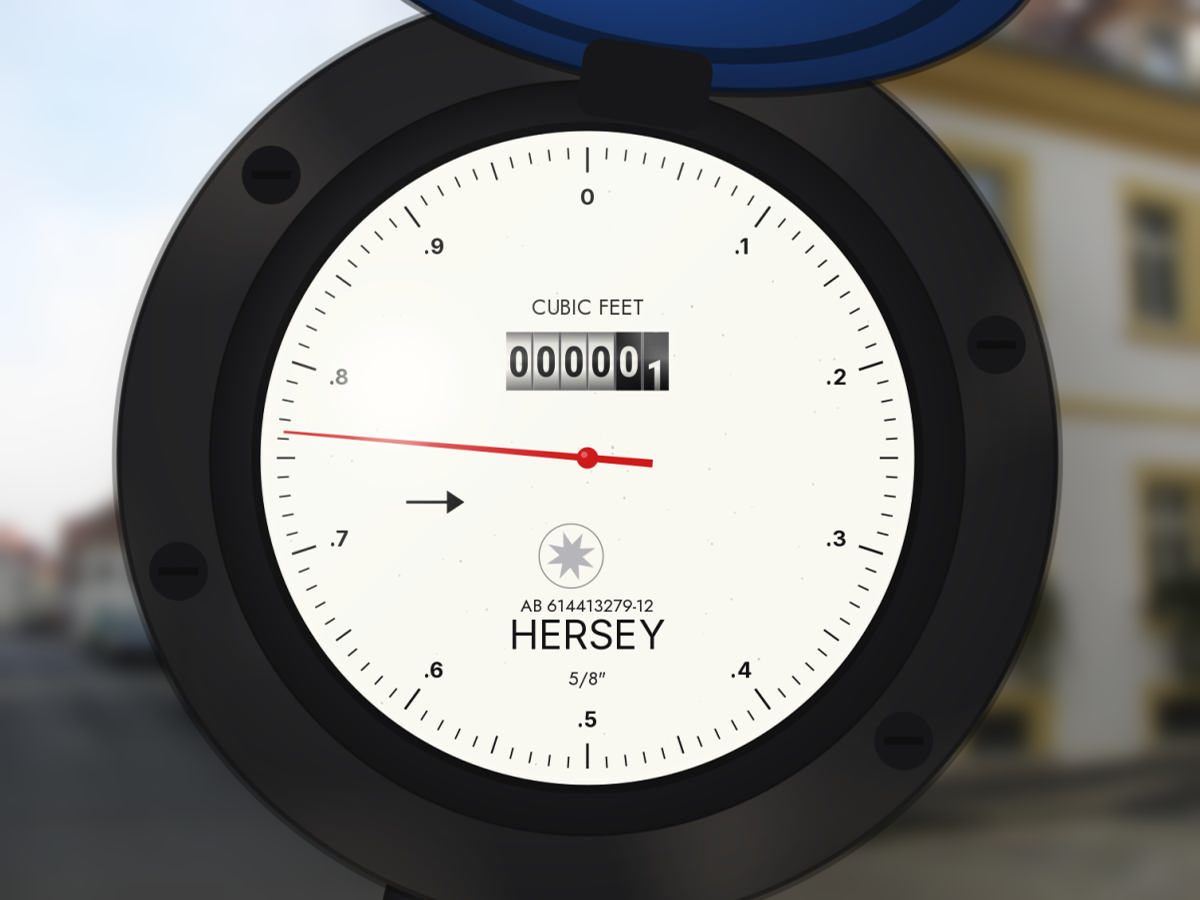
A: 0.76 ft³
